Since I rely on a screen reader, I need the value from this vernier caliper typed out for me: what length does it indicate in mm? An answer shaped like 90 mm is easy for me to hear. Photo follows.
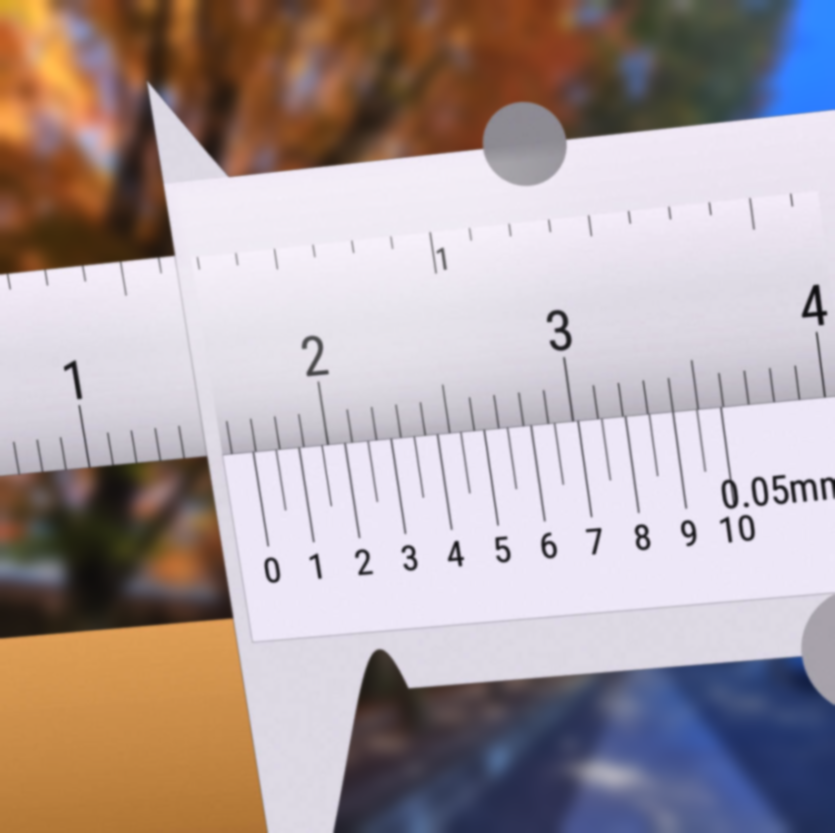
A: 16.9 mm
